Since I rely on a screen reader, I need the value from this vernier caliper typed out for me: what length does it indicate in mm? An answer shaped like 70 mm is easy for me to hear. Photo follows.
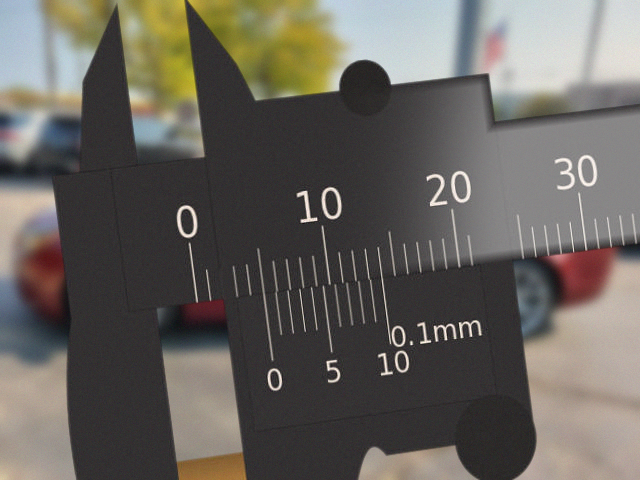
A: 5.0 mm
